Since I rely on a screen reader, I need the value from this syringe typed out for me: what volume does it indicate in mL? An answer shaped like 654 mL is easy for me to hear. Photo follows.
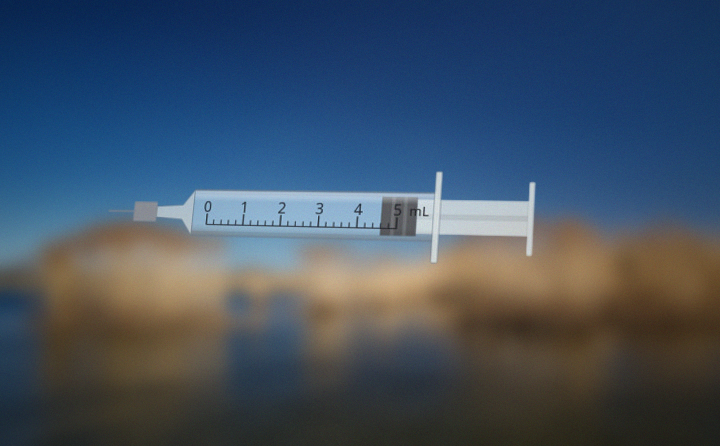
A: 4.6 mL
